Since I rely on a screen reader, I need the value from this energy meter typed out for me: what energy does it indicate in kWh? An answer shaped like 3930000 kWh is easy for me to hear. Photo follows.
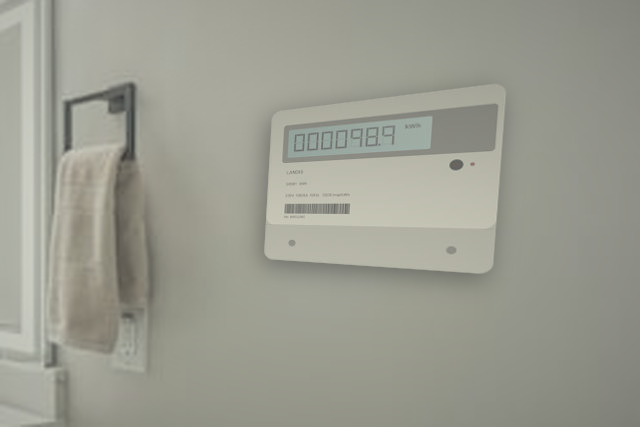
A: 98.9 kWh
